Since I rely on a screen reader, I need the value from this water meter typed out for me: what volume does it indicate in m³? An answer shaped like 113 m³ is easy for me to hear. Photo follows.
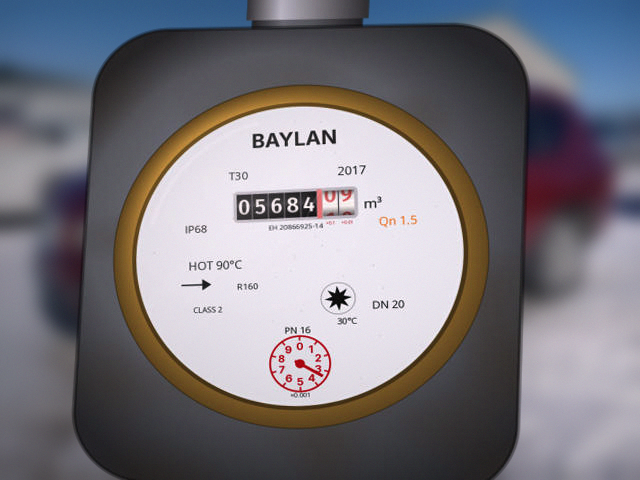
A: 5684.093 m³
